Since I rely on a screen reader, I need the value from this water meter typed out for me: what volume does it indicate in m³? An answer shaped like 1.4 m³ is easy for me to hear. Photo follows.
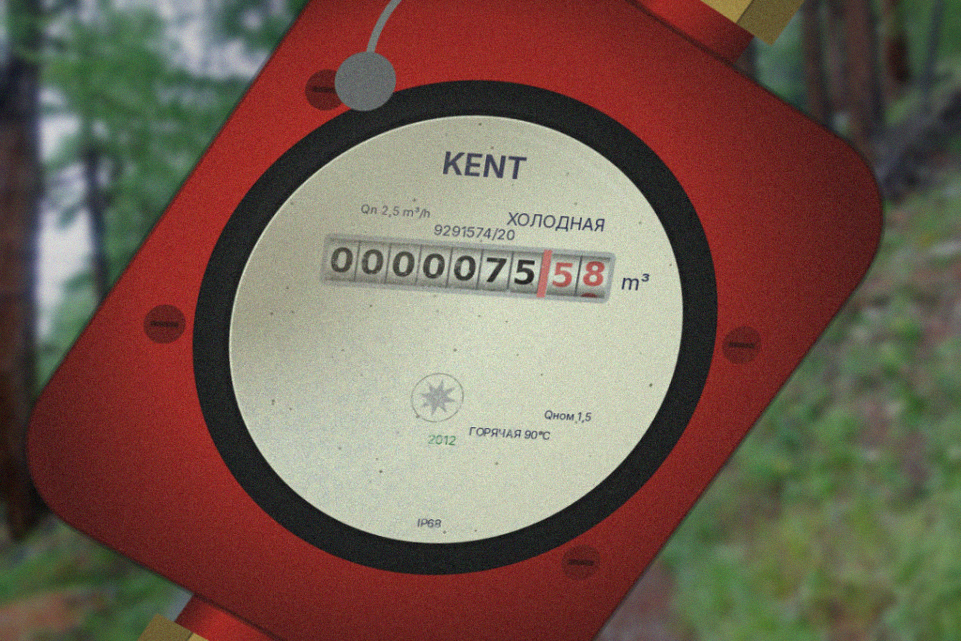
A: 75.58 m³
